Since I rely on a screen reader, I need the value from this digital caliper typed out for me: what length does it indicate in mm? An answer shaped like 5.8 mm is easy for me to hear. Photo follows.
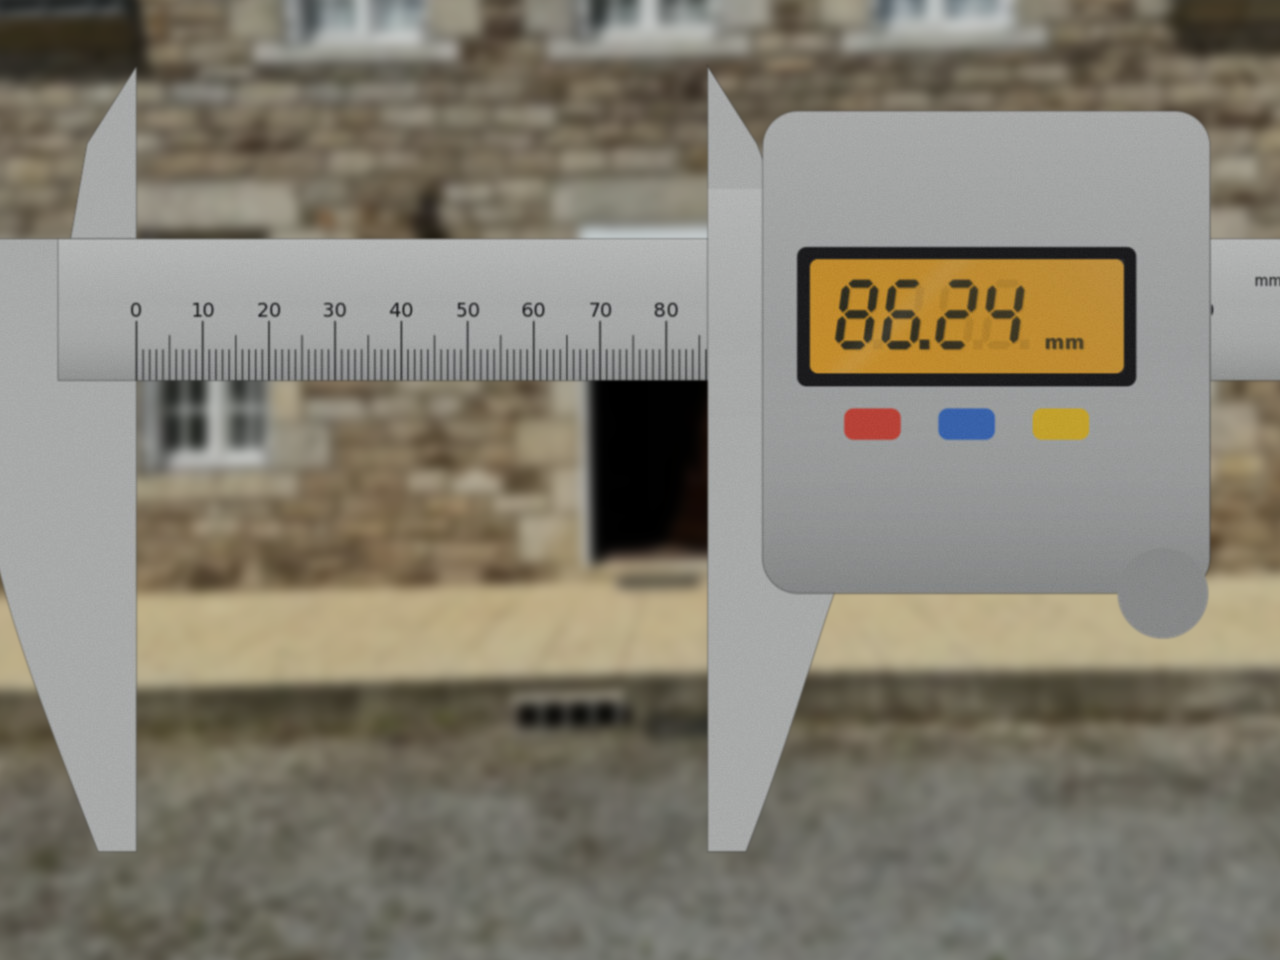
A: 86.24 mm
